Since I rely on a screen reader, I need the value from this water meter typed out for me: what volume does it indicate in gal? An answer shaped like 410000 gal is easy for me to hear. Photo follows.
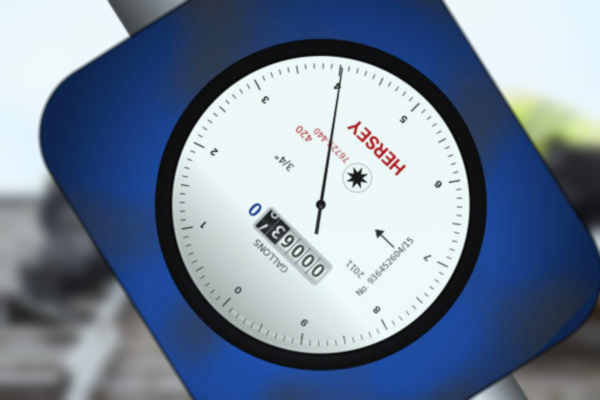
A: 6374.0 gal
